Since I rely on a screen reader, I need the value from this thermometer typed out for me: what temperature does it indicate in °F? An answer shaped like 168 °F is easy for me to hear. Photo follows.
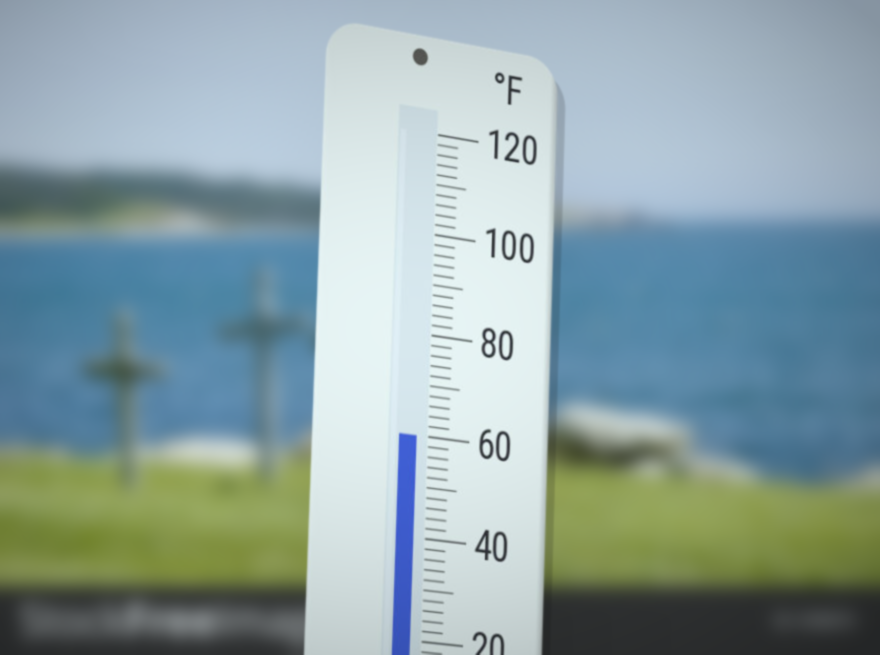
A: 60 °F
